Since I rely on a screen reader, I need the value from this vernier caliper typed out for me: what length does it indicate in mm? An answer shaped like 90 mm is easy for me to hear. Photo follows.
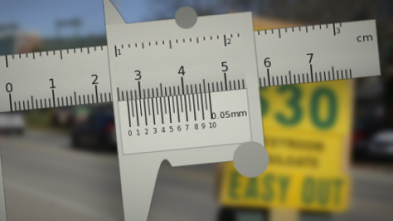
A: 27.0 mm
